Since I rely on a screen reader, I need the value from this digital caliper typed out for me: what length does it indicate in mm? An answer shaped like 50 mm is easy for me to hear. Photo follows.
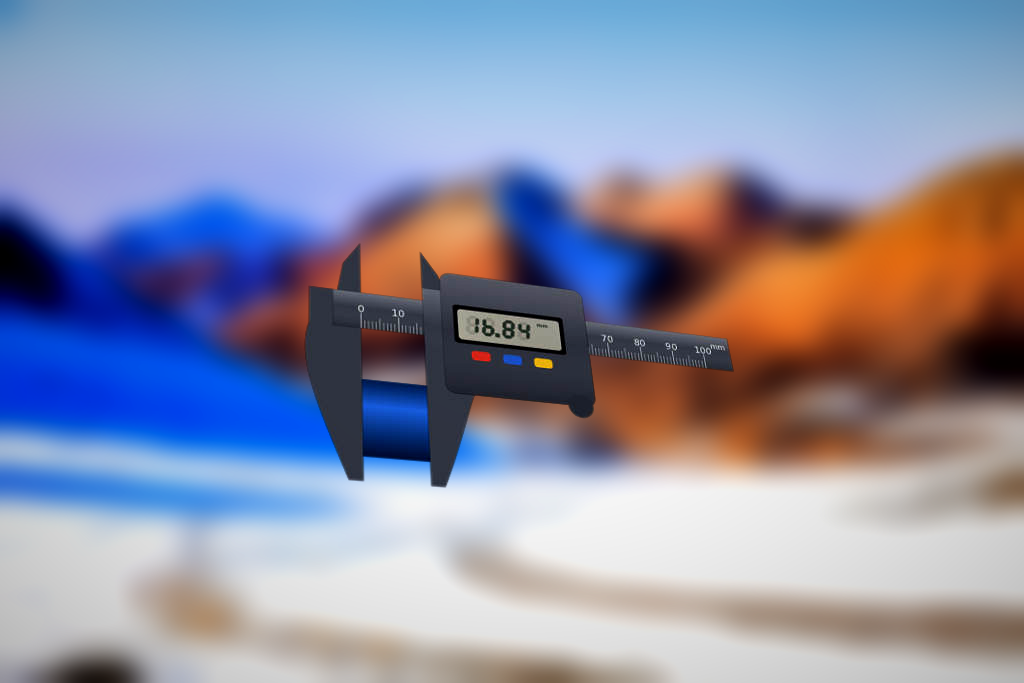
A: 16.84 mm
